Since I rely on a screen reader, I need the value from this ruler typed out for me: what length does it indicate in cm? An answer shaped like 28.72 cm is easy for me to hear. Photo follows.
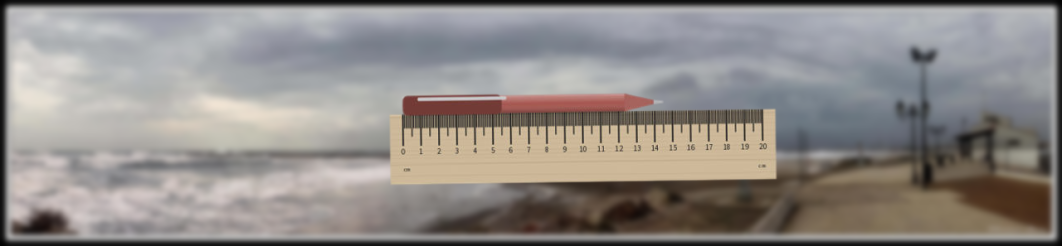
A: 14.5 cm
